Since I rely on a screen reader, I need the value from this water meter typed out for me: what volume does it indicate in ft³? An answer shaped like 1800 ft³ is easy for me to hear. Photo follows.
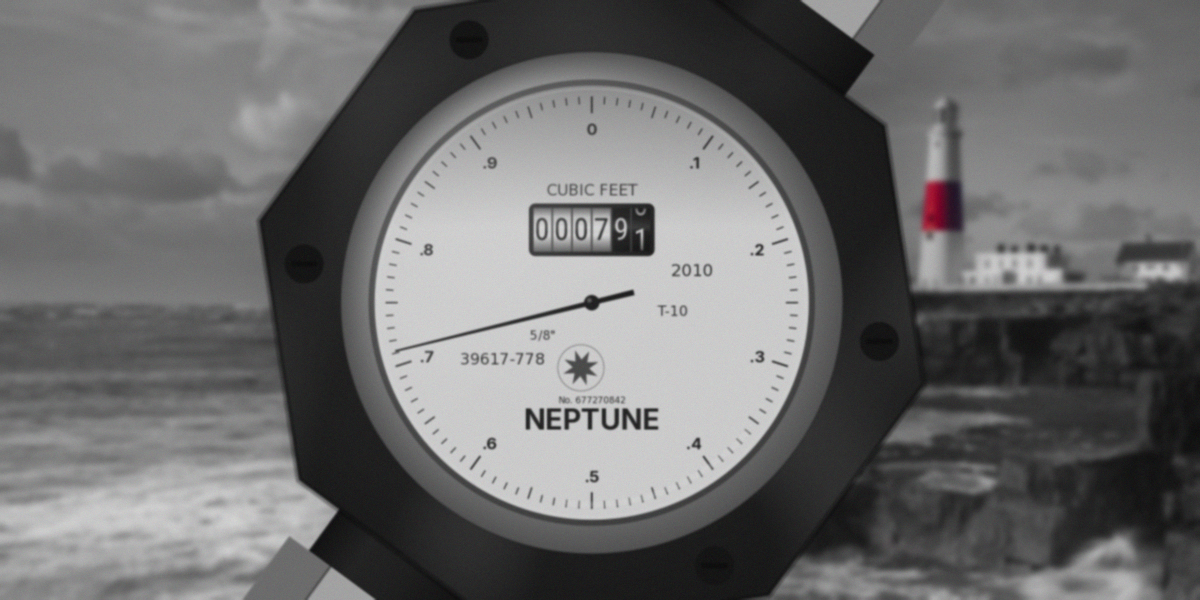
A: 790.71 ft³
